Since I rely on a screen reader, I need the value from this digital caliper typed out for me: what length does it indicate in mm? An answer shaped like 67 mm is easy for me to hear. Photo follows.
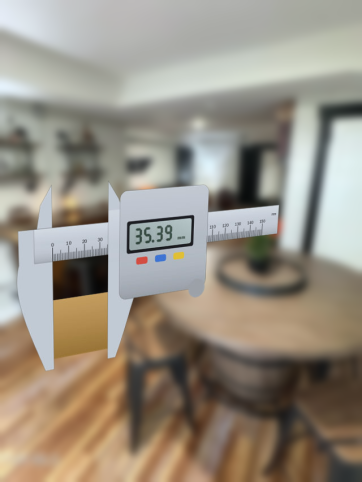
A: 35.39 mm
